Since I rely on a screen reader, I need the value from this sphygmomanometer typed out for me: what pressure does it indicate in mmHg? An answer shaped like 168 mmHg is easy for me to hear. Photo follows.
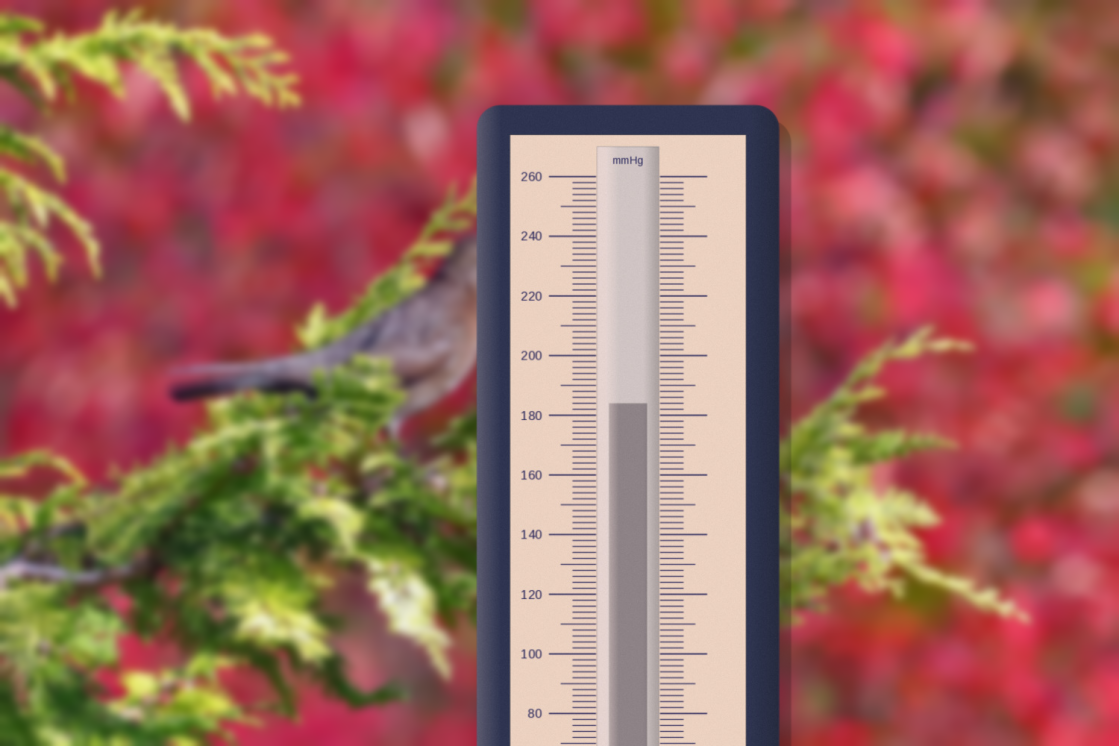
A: 184 mmHg
